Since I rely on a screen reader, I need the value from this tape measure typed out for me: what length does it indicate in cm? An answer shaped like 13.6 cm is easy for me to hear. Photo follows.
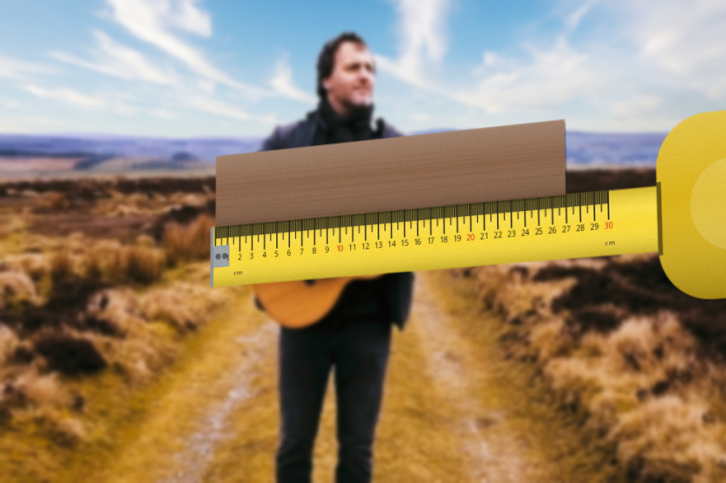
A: 27 cm
